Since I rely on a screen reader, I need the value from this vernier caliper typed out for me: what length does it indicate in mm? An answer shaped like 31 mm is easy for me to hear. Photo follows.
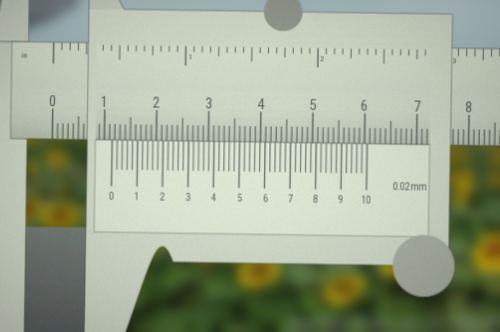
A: 11.5 mm
